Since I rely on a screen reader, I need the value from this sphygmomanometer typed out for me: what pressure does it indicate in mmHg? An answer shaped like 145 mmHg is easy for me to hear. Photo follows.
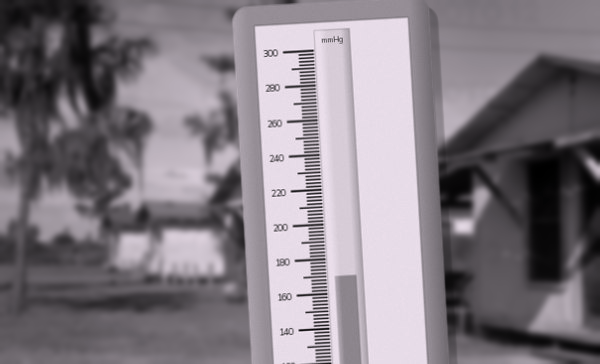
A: 170 mmHg
